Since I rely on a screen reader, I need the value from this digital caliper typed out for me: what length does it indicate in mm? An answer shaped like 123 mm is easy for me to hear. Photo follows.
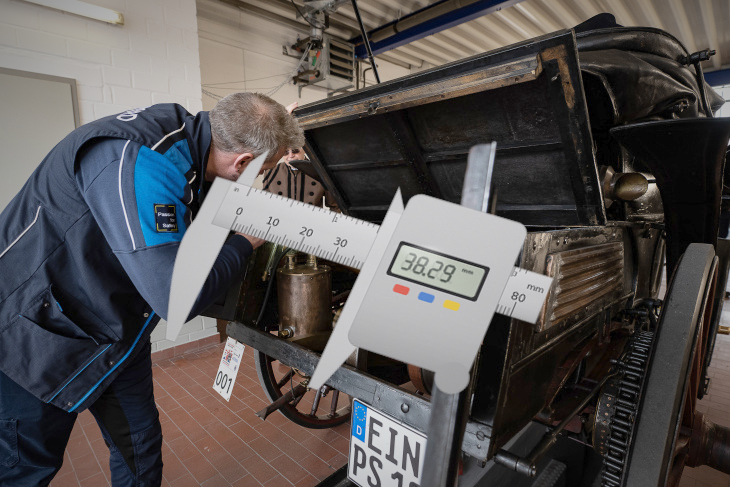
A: 38.29 mm
